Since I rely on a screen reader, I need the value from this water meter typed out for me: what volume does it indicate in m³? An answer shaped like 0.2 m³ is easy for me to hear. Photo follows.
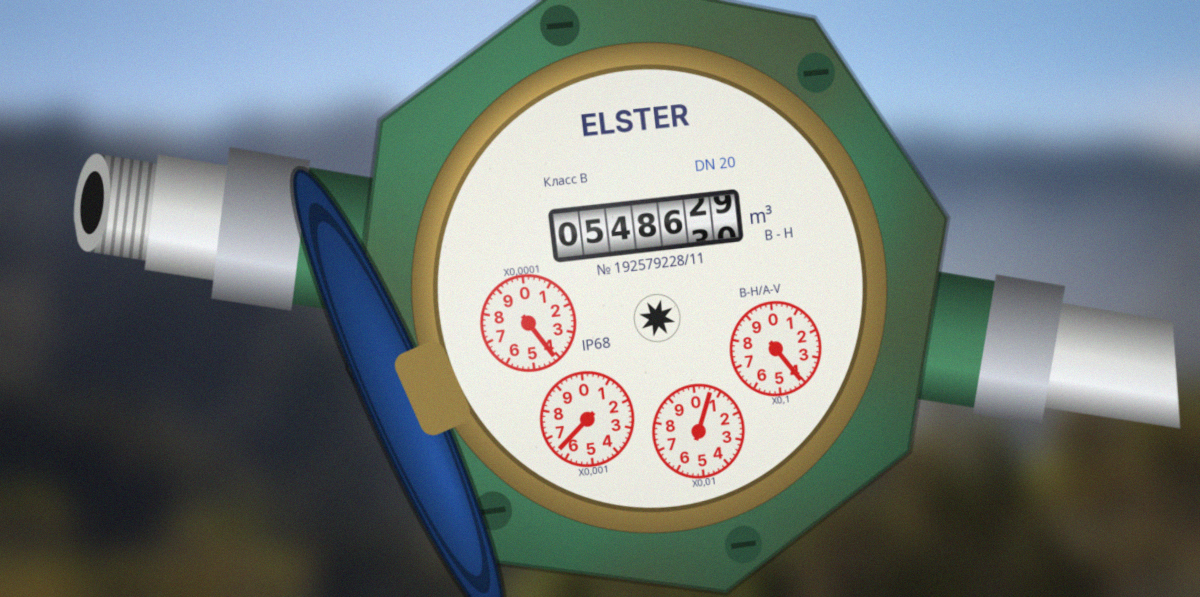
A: 548629.4064 m³
